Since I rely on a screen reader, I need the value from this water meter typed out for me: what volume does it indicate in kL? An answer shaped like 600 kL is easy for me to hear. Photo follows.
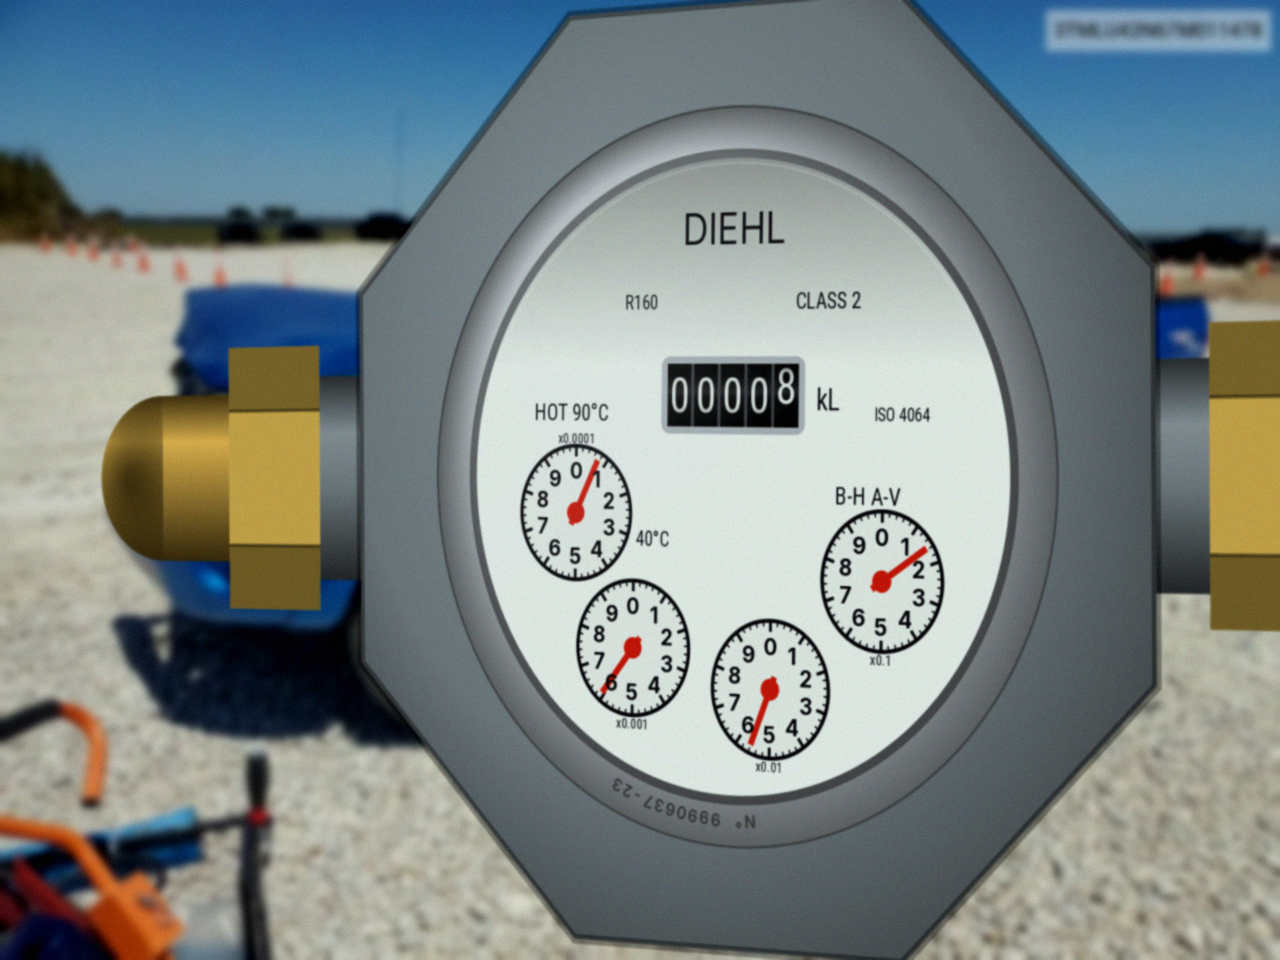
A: 8.1560 kL
